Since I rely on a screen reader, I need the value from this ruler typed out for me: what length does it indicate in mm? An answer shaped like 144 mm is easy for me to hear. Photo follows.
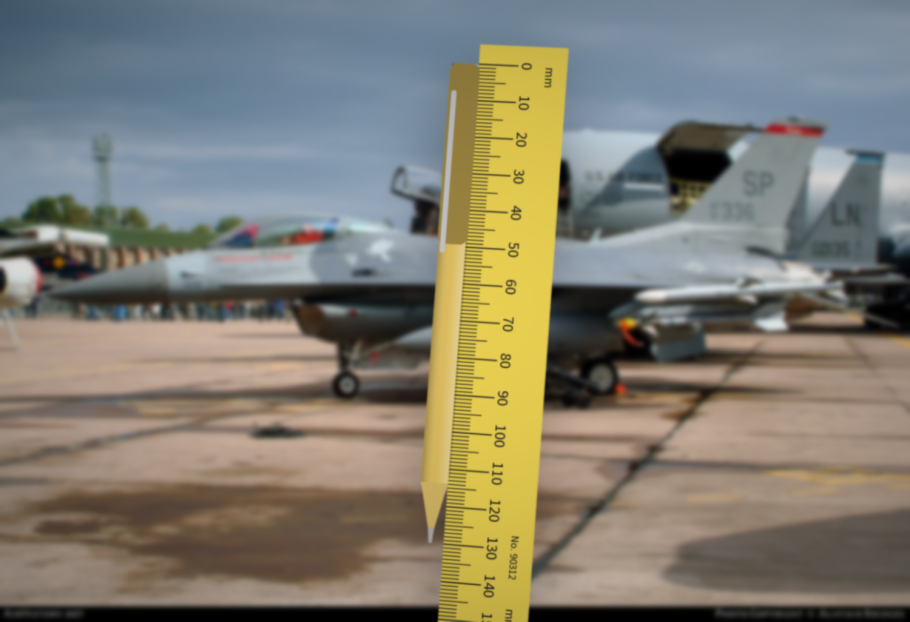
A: 130 mm
